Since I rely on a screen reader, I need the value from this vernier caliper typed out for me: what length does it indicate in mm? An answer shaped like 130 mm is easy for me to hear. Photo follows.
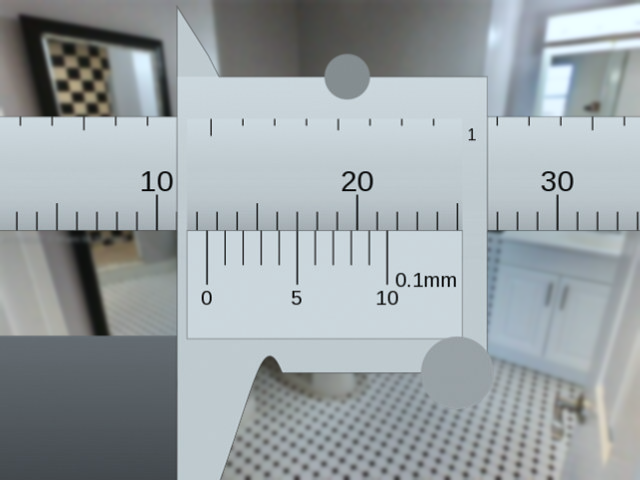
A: 12.5 mm
